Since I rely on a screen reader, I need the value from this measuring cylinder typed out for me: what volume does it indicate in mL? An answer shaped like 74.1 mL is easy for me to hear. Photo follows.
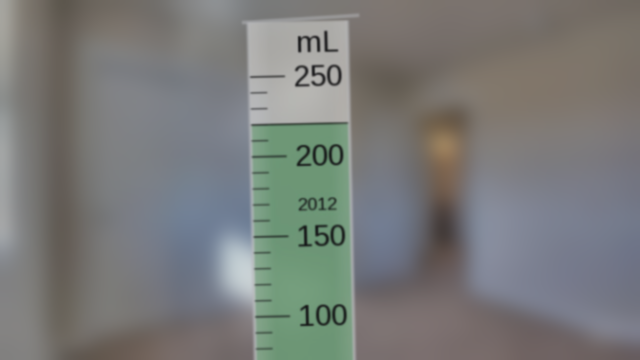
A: 220 mL
